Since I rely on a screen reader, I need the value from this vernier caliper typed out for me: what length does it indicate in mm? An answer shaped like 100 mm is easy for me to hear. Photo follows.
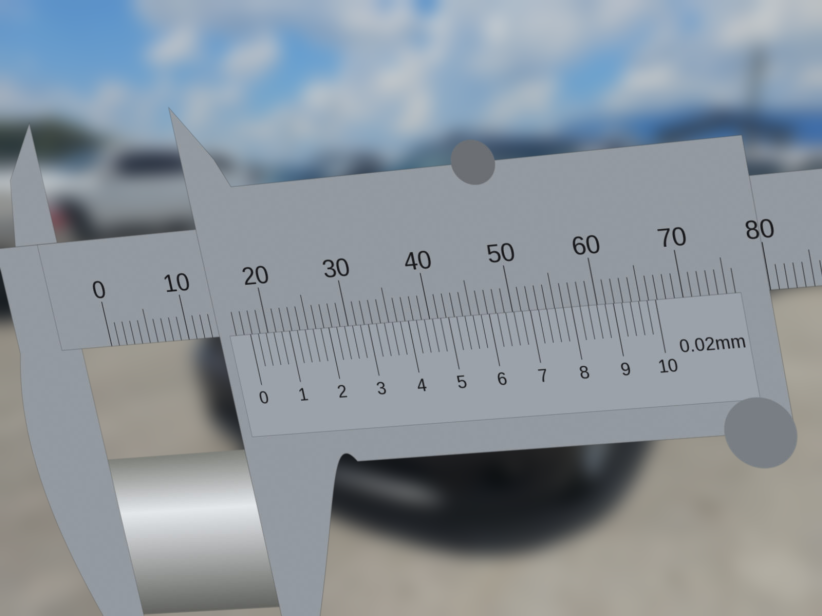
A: 17.8 mm
